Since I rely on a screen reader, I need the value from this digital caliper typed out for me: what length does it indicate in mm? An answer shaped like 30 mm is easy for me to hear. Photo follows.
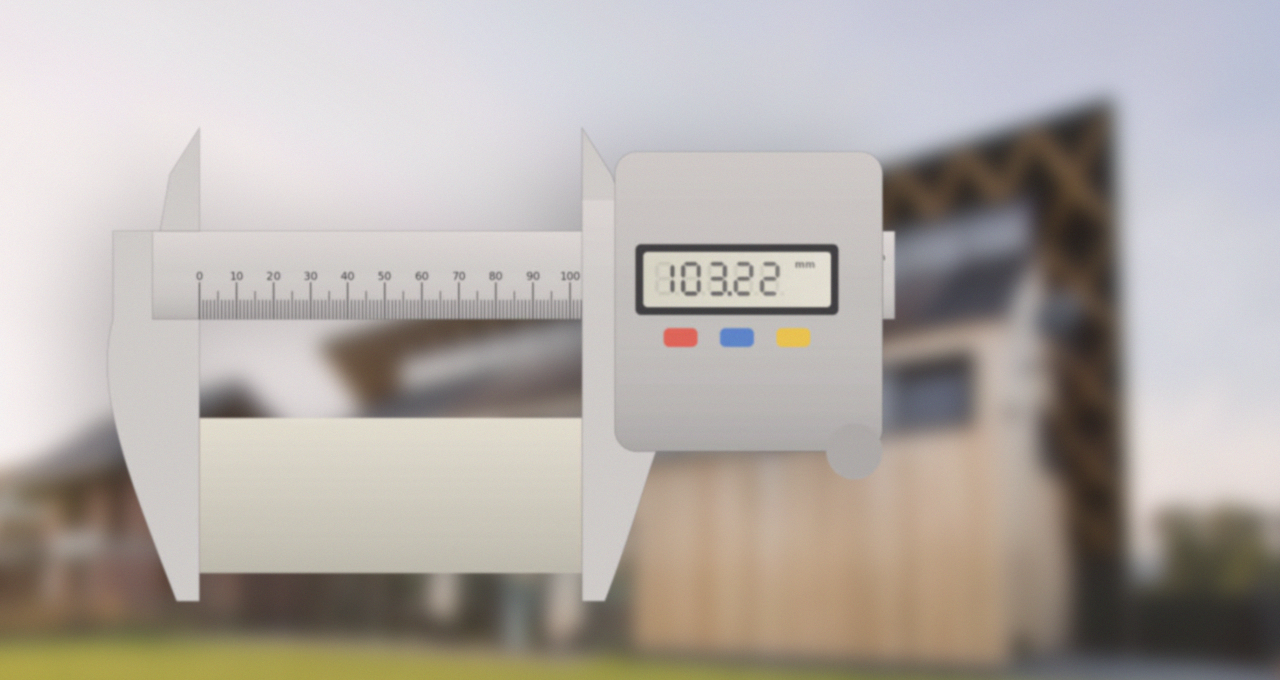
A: 103.22 mm
